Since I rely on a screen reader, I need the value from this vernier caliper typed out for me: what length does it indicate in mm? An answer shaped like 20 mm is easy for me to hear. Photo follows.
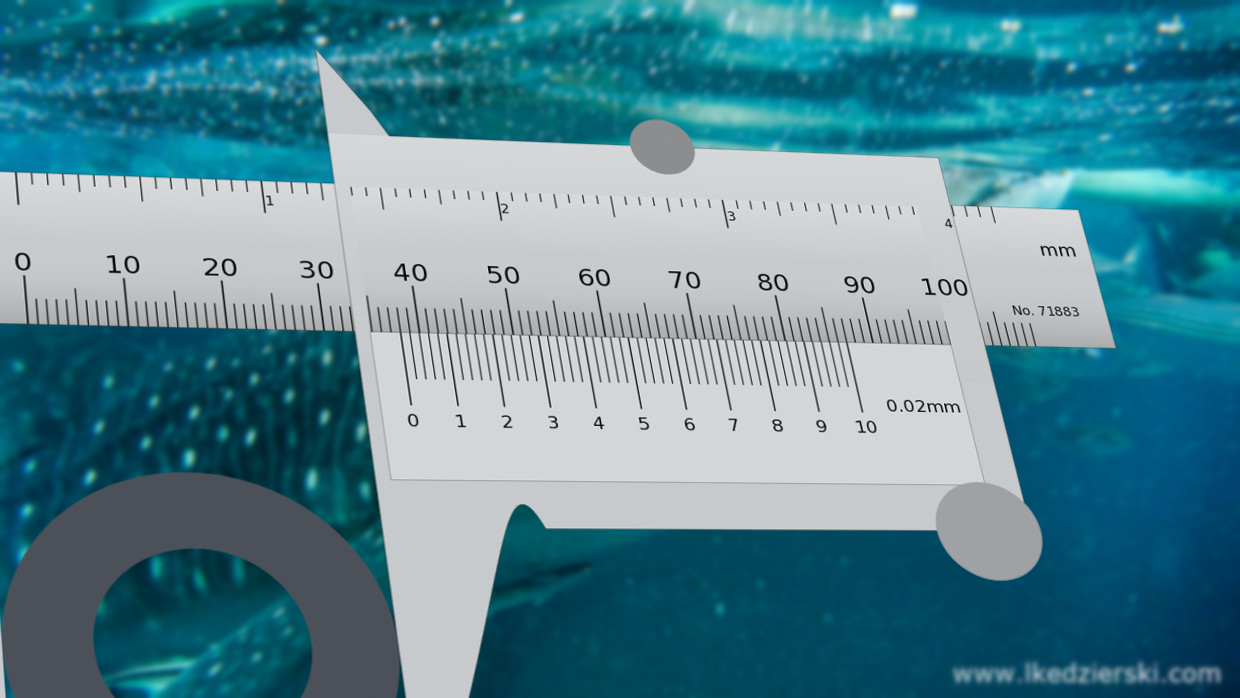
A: 38.0 mm
